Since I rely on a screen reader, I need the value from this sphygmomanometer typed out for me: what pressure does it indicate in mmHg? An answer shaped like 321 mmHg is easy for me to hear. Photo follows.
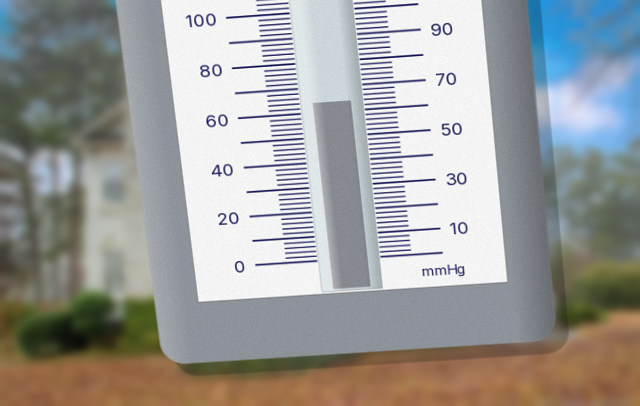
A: 64 mmHg
